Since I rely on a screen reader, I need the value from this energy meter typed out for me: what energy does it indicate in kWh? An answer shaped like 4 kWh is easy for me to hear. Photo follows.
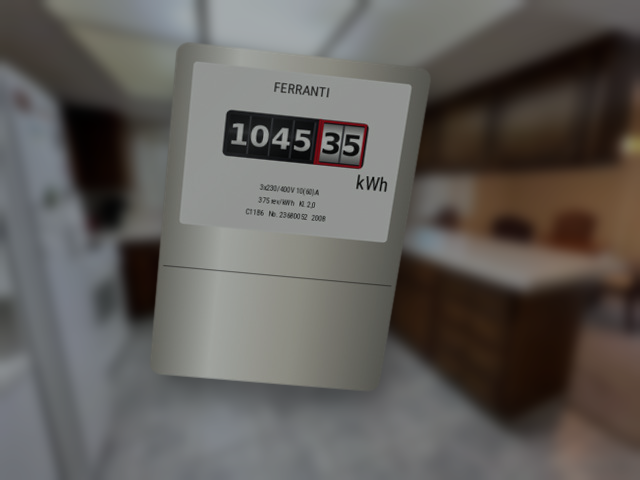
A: 1045.35 kWh
